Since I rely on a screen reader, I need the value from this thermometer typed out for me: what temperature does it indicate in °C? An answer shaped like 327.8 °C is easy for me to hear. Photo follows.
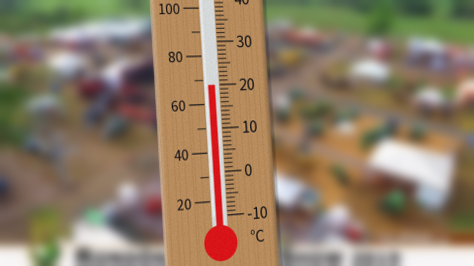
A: 20 °C
